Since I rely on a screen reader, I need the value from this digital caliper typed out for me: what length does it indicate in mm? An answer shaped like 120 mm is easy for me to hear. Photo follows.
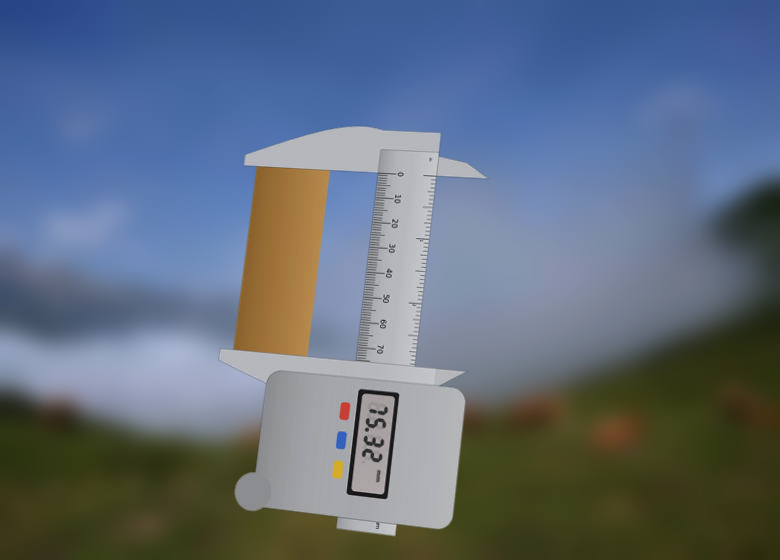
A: 75.32 mm
